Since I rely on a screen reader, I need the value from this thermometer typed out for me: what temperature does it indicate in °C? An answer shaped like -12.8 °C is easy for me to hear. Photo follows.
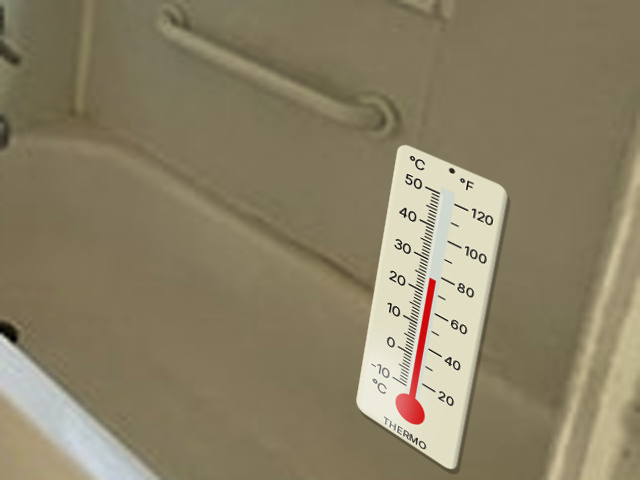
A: 25 °C
